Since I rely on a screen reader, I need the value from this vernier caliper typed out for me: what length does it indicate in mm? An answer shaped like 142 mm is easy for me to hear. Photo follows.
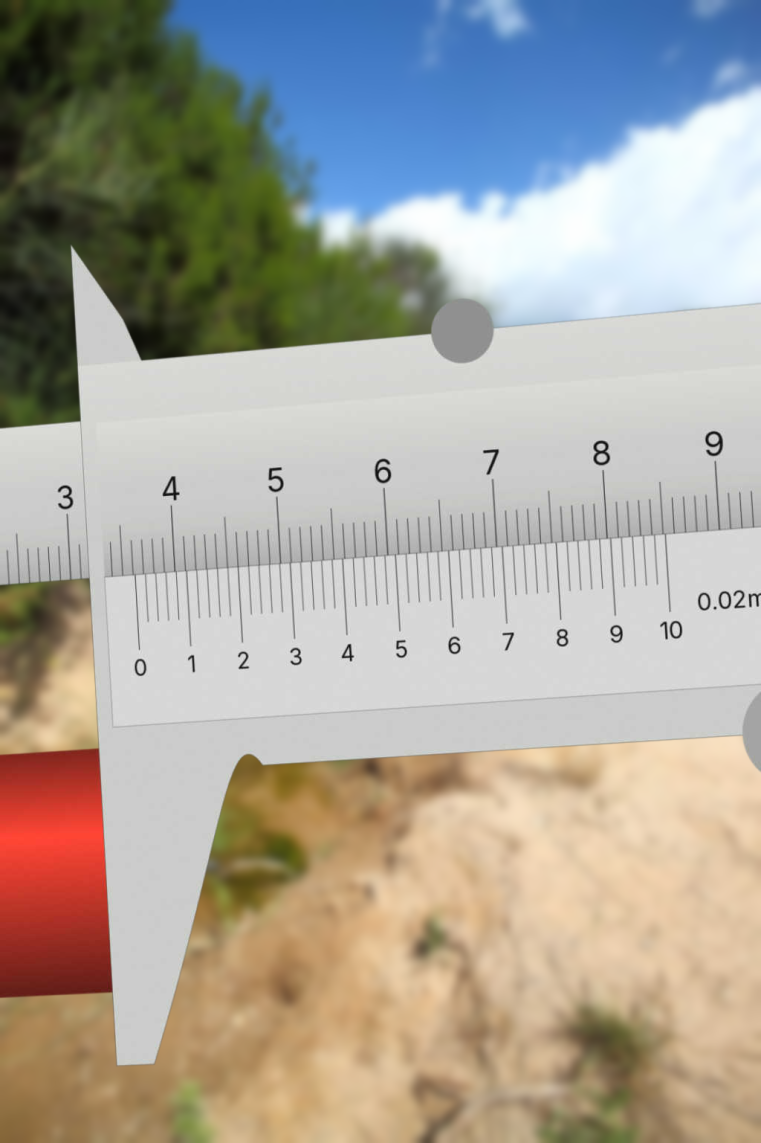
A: 36.2 mm
